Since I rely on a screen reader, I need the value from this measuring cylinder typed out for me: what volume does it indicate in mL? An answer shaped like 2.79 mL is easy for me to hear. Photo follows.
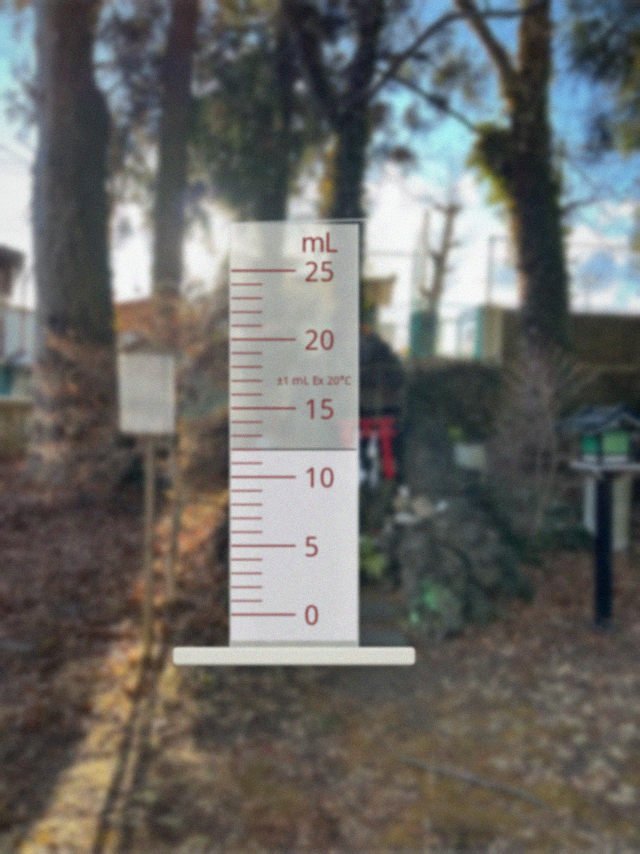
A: 12 mL
